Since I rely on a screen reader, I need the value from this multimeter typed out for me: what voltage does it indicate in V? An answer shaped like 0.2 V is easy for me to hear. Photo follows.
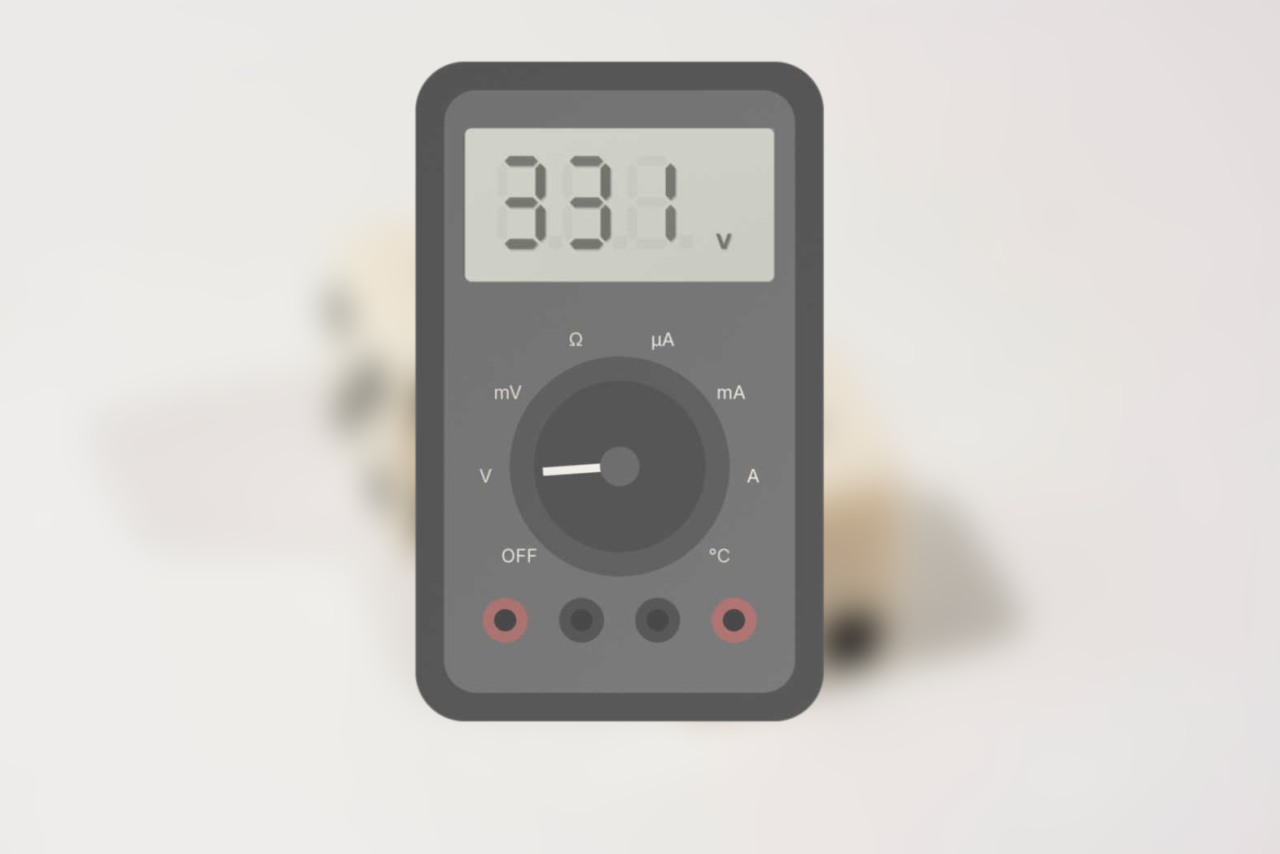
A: 331 V
